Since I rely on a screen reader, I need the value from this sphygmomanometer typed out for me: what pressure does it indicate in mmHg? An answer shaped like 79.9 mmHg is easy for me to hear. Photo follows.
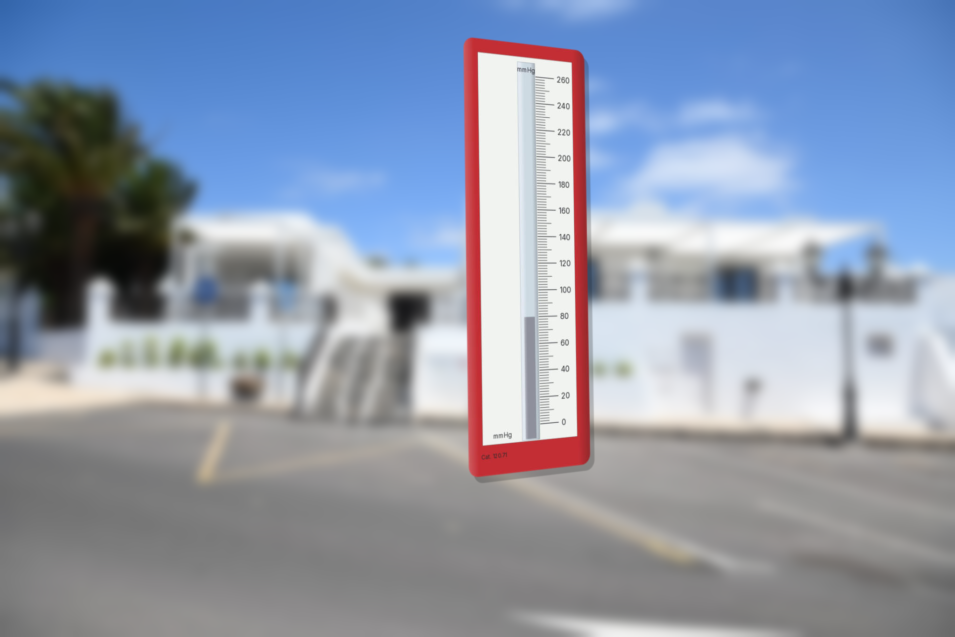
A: 80 mmHg
